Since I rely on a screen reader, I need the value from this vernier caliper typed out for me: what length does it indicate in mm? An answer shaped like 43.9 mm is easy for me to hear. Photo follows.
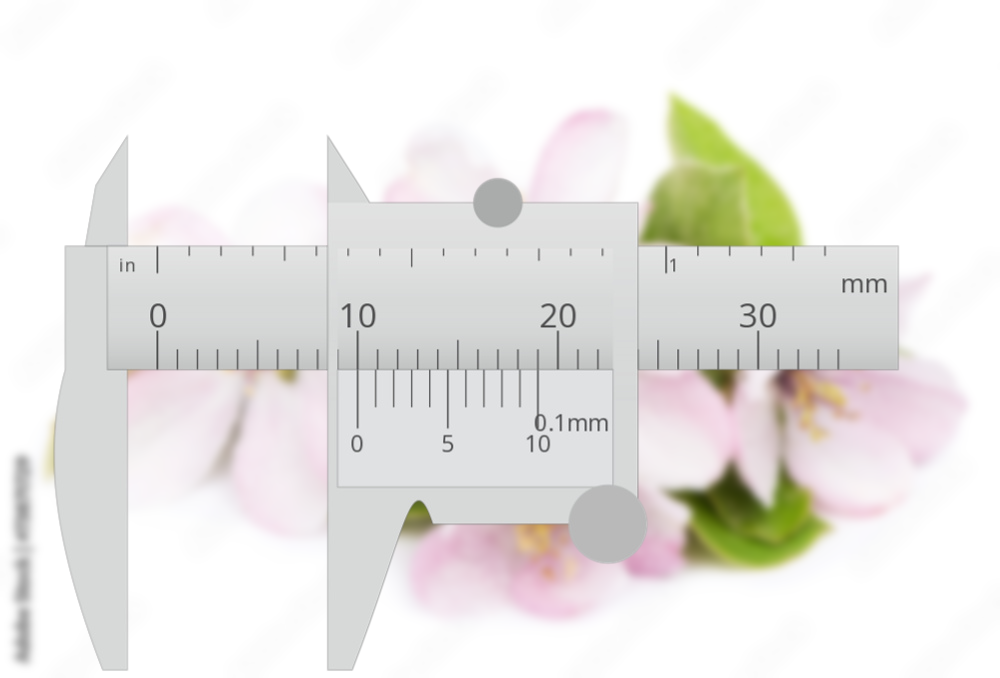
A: 10.0 mm
